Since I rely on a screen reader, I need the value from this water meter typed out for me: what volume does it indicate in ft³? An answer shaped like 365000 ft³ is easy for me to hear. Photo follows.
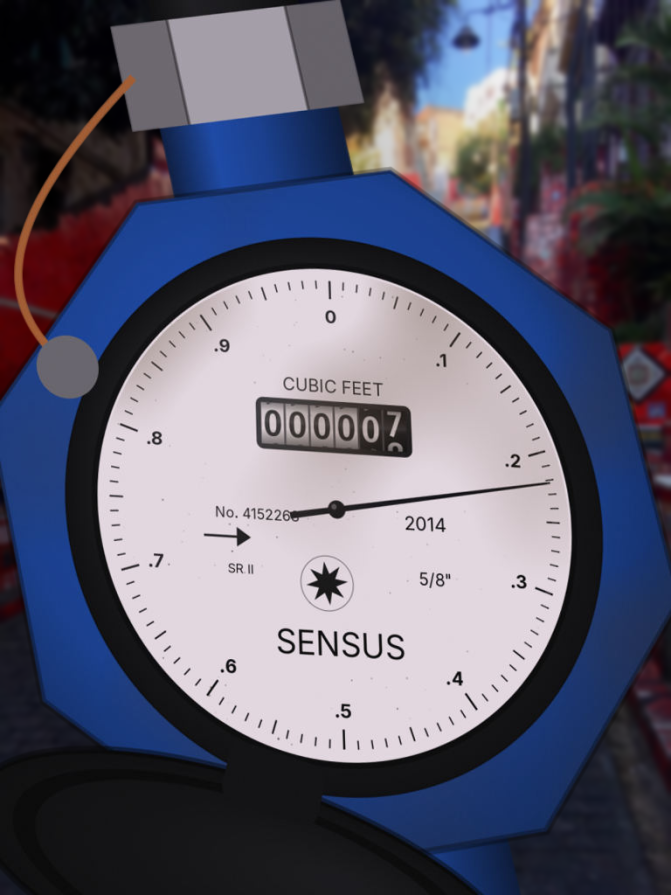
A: 7.22 ft³
